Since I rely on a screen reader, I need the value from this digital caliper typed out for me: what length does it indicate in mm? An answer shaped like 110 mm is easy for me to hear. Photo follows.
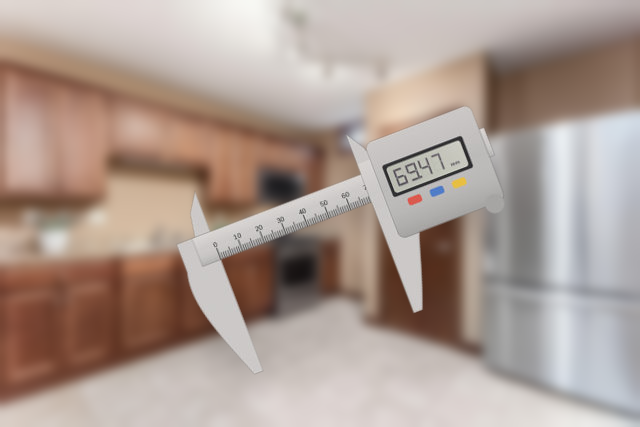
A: 69.47 mm
